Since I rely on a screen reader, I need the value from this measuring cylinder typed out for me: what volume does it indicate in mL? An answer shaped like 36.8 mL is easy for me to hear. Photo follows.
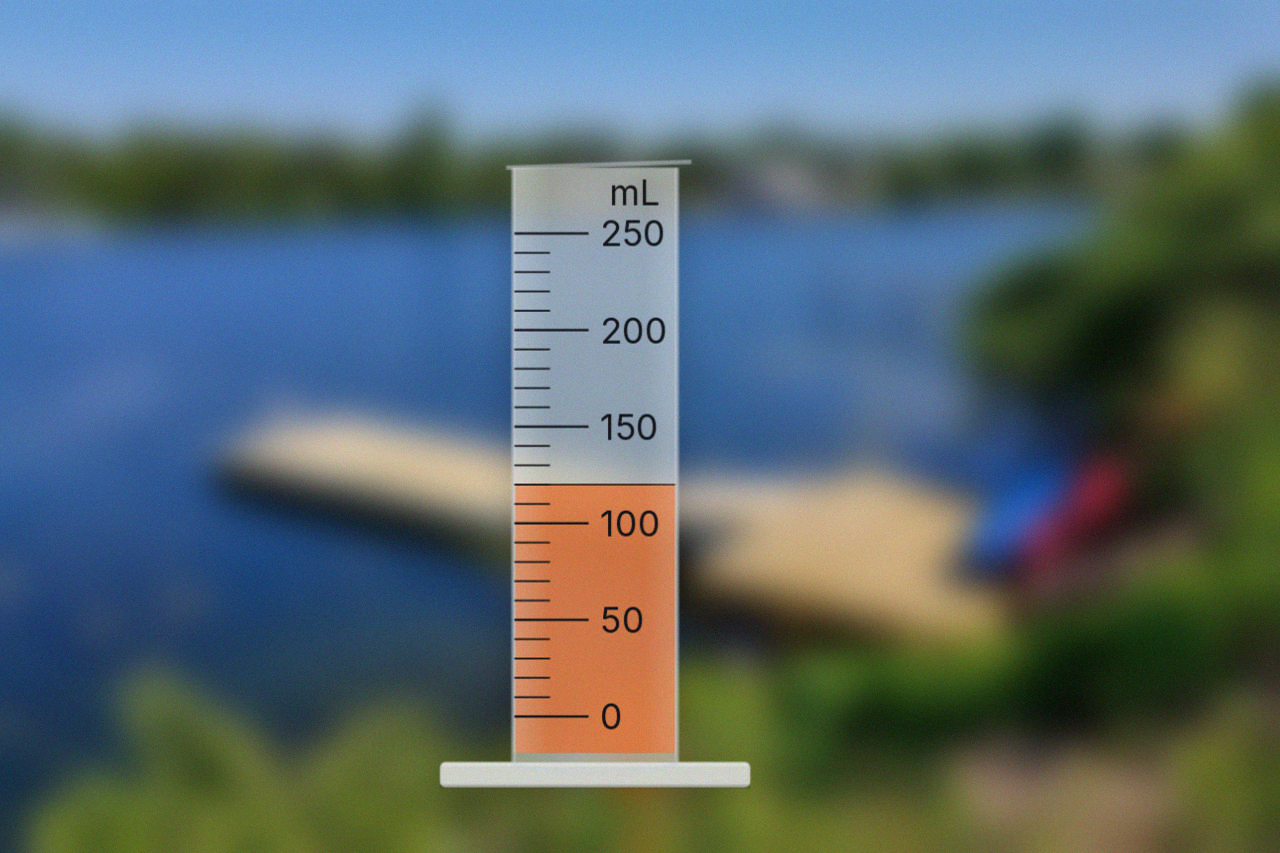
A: 120 mL
